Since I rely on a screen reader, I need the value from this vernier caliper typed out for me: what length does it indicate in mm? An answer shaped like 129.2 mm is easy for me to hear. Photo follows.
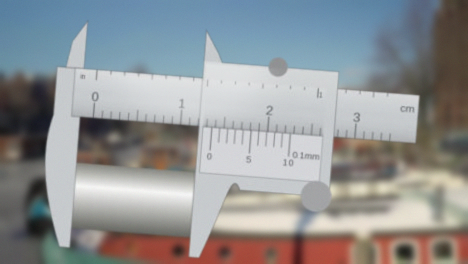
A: 13.6 mm
